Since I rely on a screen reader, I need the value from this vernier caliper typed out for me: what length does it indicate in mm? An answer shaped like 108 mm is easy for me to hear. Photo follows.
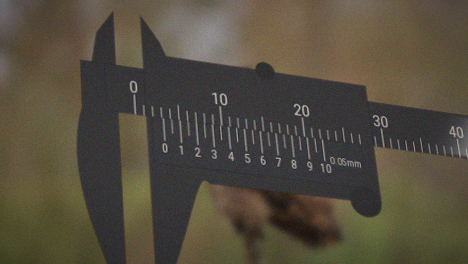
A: 3.2 mm
